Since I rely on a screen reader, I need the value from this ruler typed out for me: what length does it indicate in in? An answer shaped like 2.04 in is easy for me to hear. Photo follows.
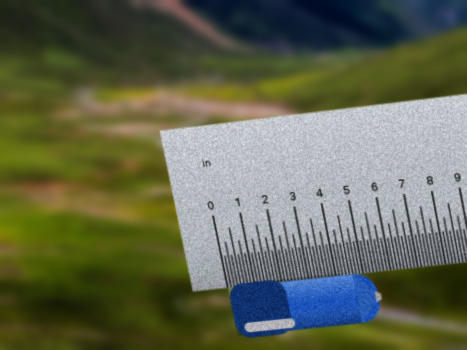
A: 5.5 in
